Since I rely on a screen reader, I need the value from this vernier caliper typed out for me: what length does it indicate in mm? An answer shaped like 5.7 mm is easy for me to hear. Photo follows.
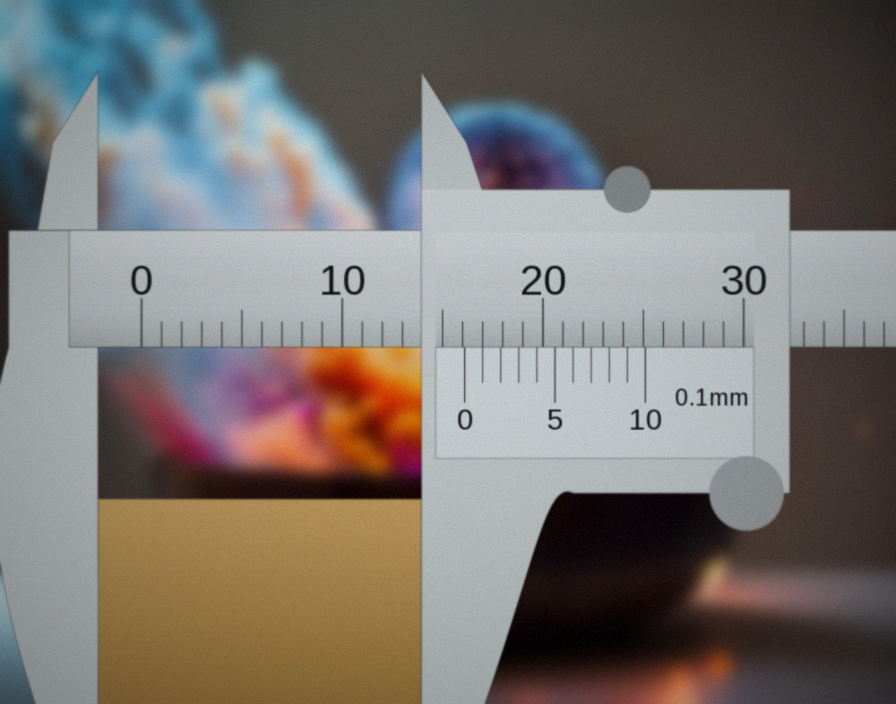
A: 16.1 mm
